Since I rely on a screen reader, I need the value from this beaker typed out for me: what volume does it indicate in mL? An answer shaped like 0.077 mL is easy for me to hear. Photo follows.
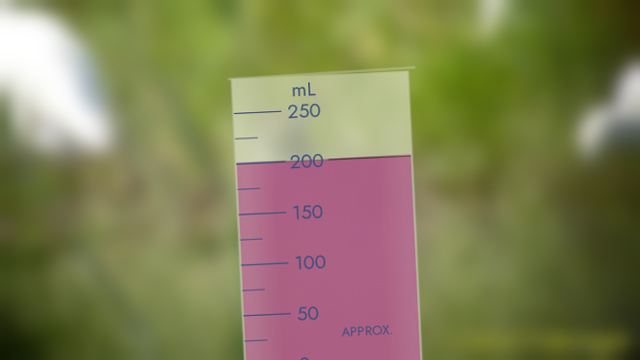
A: 200 mL
